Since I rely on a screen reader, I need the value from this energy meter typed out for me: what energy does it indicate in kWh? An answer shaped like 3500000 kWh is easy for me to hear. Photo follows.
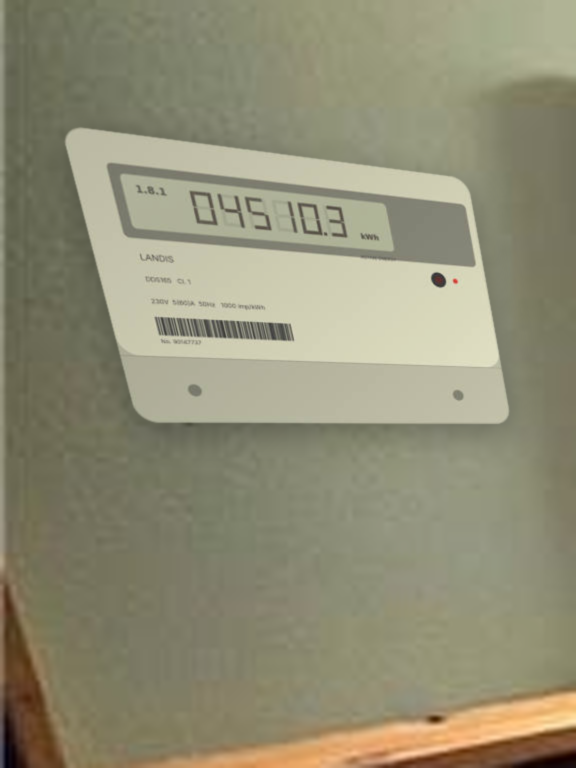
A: 4510.3 kWh
